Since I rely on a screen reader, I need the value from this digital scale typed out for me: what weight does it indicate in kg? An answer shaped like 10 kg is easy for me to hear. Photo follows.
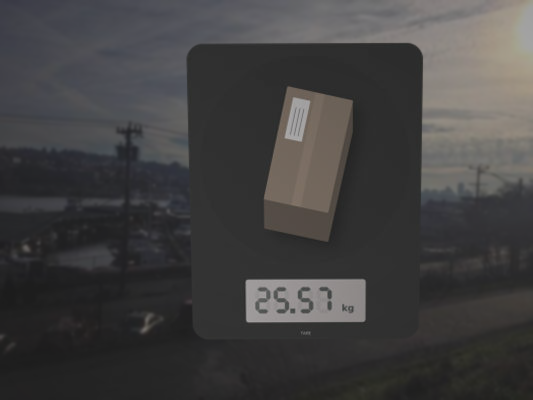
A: 25.57 kg
